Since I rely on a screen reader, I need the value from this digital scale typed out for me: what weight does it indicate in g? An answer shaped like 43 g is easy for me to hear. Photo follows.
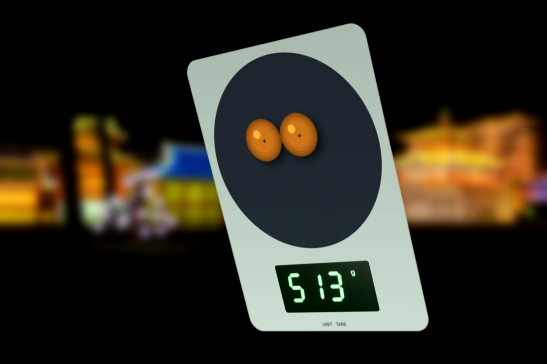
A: 513 g
